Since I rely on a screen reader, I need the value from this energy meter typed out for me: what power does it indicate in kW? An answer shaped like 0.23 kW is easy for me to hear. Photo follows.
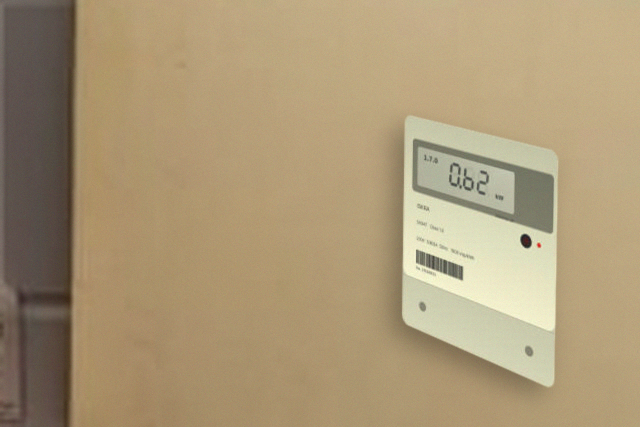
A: 0.62 kW
